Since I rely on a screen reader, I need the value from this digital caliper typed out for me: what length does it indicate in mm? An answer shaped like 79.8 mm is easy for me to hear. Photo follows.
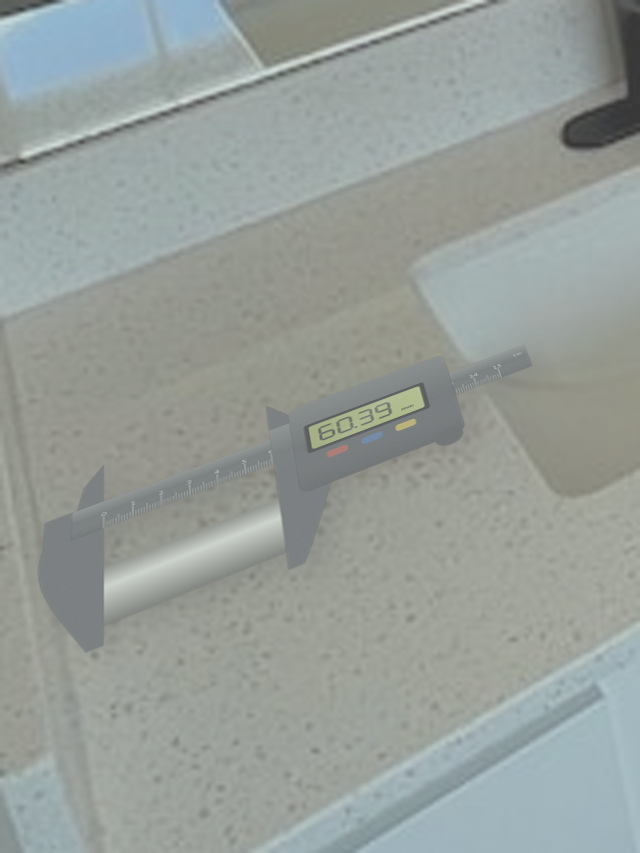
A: 60.39 mm
